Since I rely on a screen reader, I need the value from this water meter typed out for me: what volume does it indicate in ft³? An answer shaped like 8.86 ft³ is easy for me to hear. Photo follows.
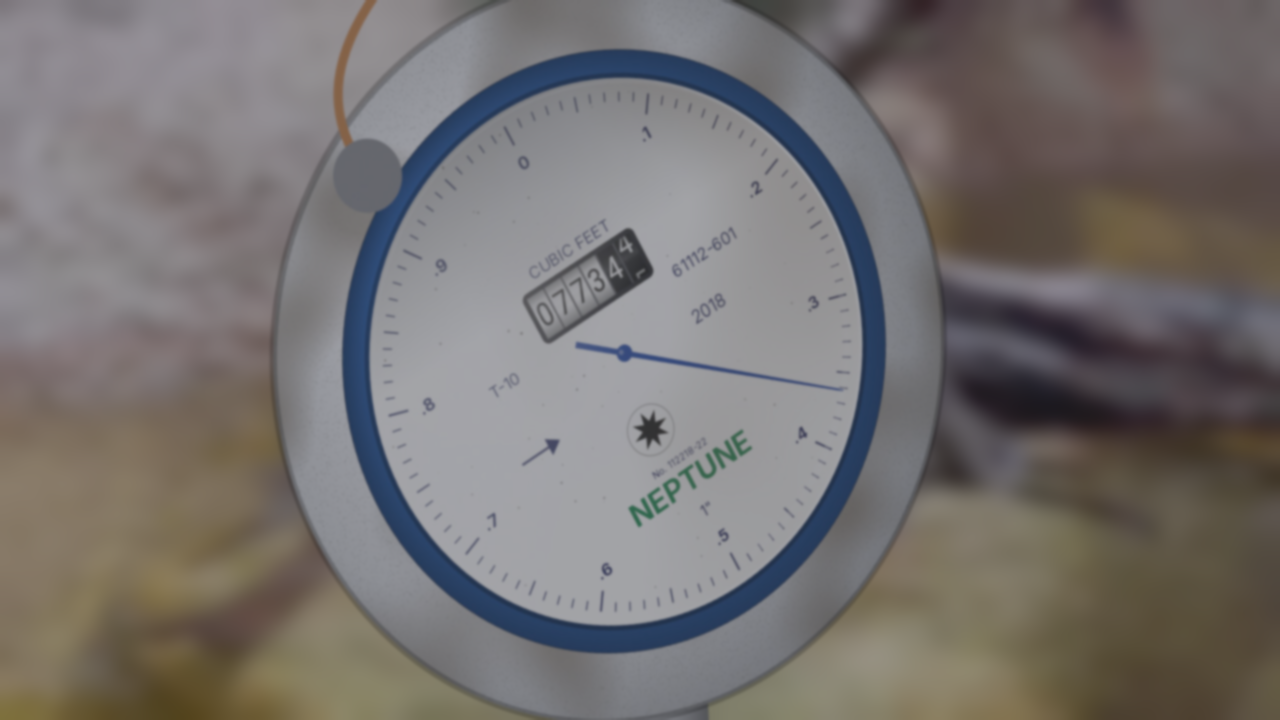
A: 77344.36 ft³
